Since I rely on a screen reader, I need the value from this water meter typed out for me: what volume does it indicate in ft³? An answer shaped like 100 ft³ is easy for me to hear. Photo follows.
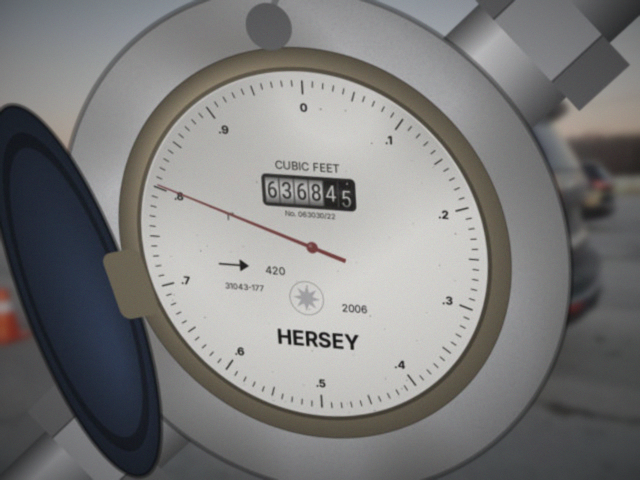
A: 636844.80 ft³
